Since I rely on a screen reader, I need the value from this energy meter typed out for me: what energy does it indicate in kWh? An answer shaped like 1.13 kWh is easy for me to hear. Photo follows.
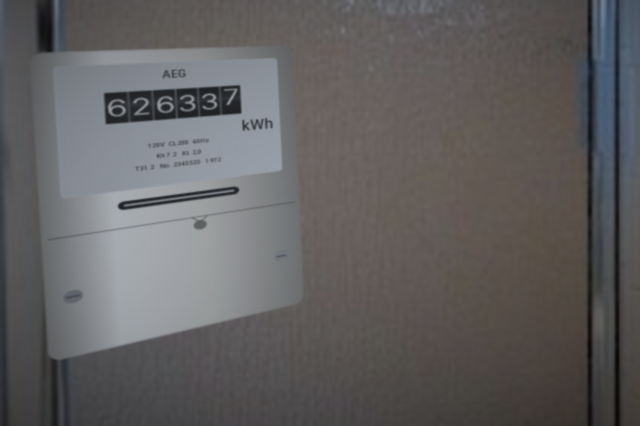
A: 626337 kWh
